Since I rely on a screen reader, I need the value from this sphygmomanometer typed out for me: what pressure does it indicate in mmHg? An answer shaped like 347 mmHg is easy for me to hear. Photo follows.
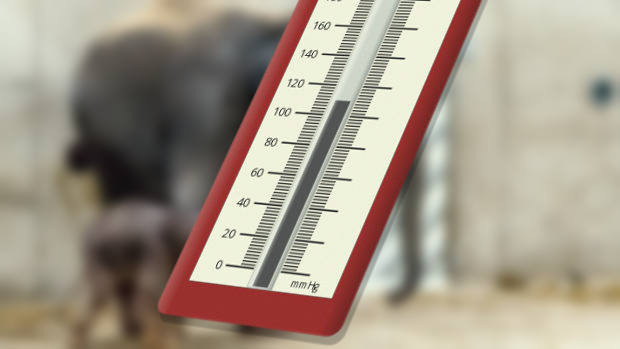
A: 110 mmHg
